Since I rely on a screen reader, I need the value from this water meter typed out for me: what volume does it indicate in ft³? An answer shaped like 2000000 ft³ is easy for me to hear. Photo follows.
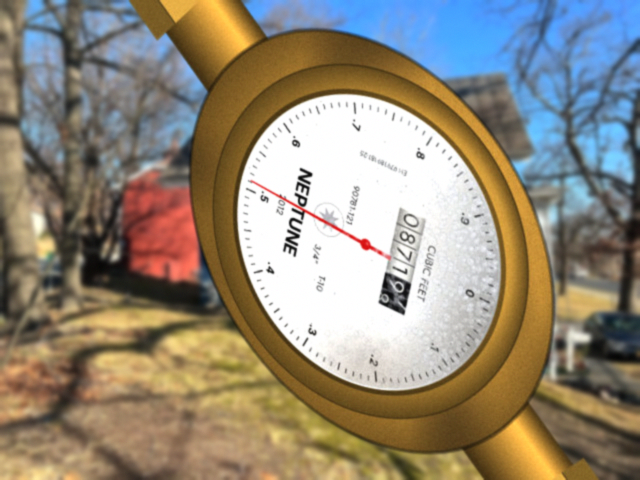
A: 87197.51 ft³
